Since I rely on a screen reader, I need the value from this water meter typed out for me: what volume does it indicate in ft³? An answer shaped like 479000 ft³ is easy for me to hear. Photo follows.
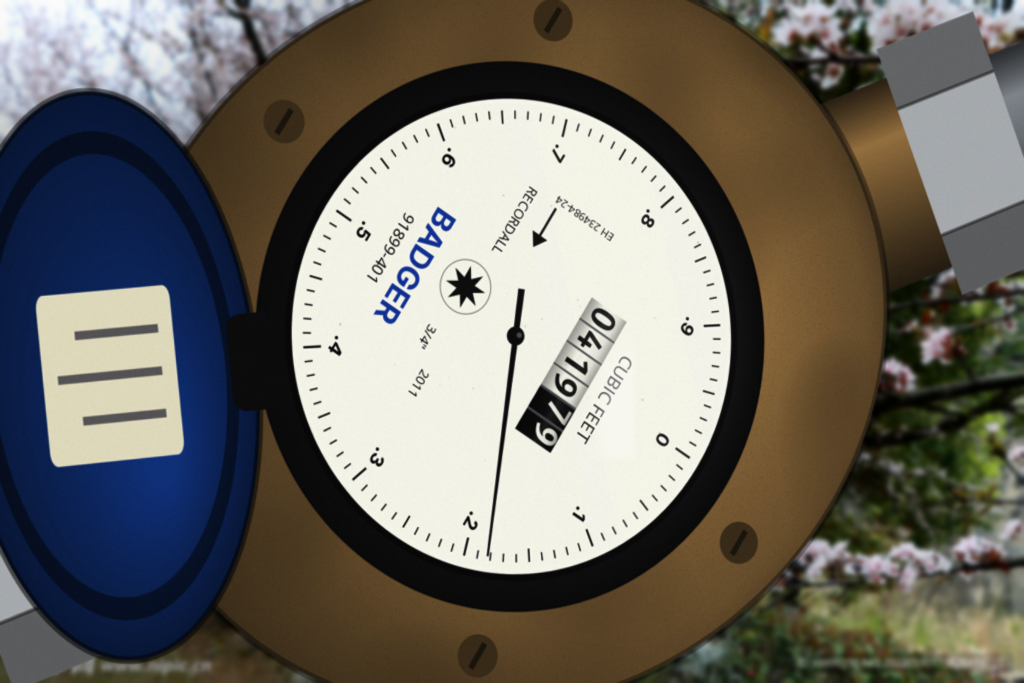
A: 41979.18 ft³
